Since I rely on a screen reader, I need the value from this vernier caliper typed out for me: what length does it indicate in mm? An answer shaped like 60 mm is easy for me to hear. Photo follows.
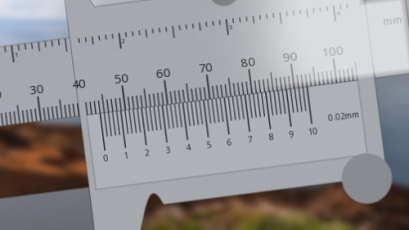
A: 44.0 mm
